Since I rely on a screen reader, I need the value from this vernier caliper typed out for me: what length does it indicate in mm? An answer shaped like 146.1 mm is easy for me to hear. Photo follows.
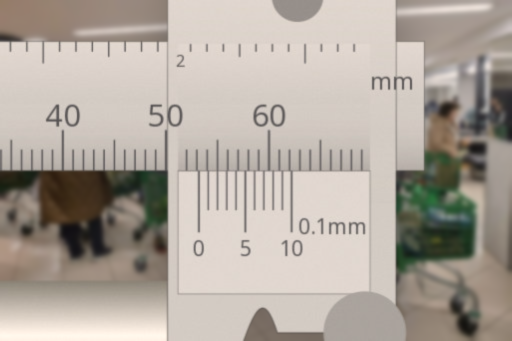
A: 53.2 mm
